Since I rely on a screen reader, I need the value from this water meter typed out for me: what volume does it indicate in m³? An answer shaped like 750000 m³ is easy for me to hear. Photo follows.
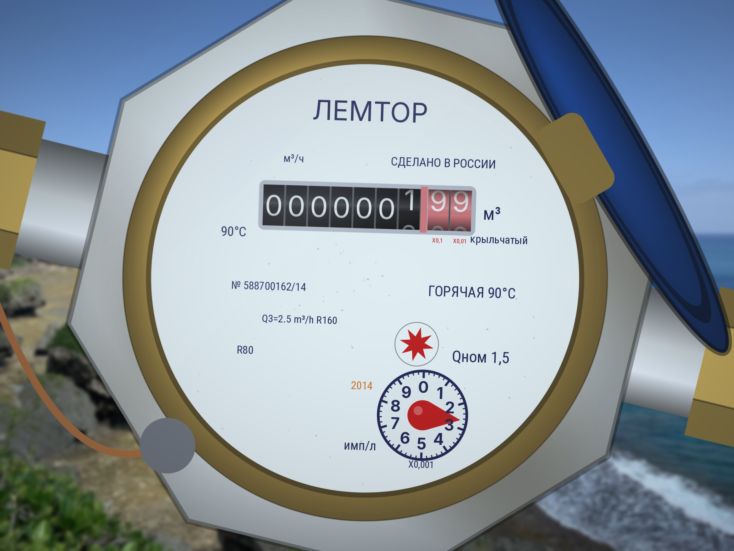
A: 1.992 m³
